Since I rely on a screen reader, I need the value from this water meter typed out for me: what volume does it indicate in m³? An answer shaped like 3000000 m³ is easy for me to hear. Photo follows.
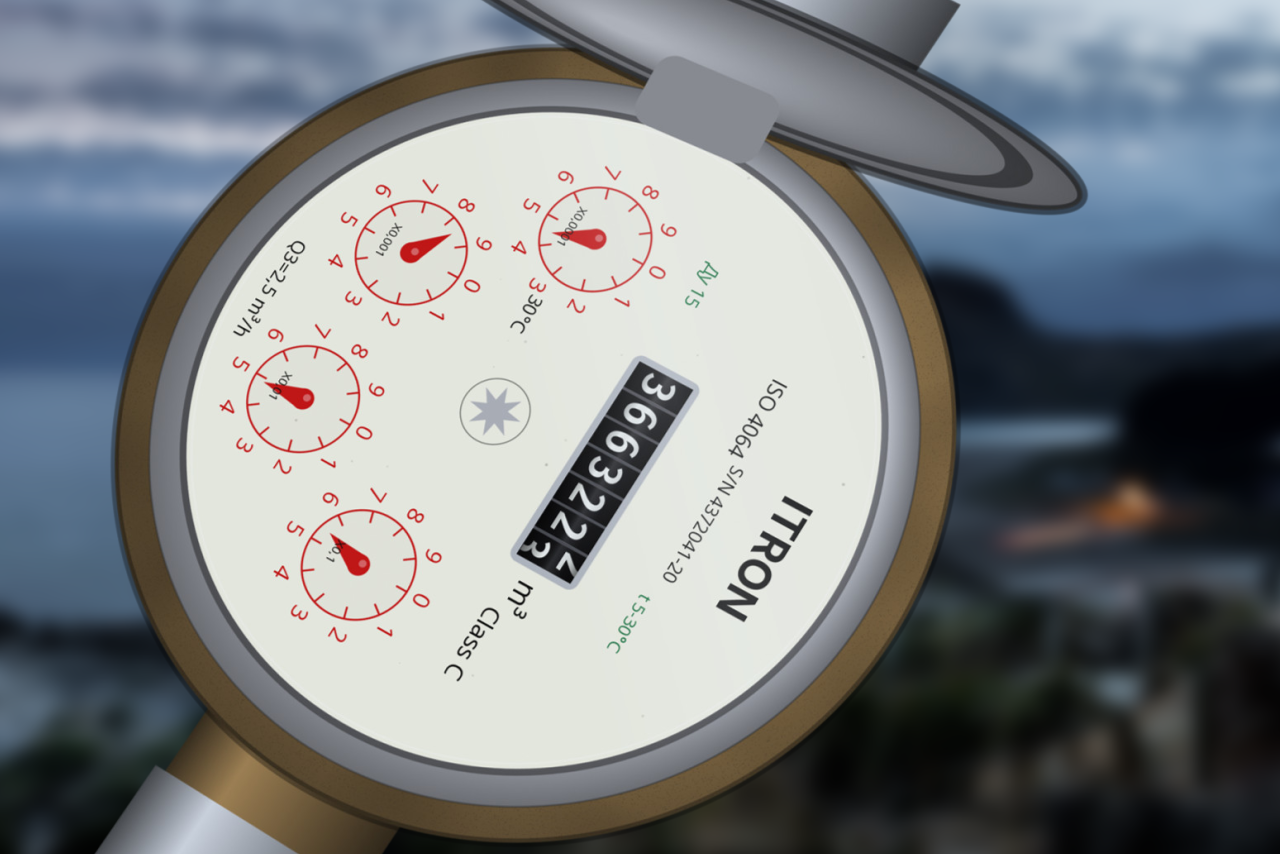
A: 3663222.5484 m³
